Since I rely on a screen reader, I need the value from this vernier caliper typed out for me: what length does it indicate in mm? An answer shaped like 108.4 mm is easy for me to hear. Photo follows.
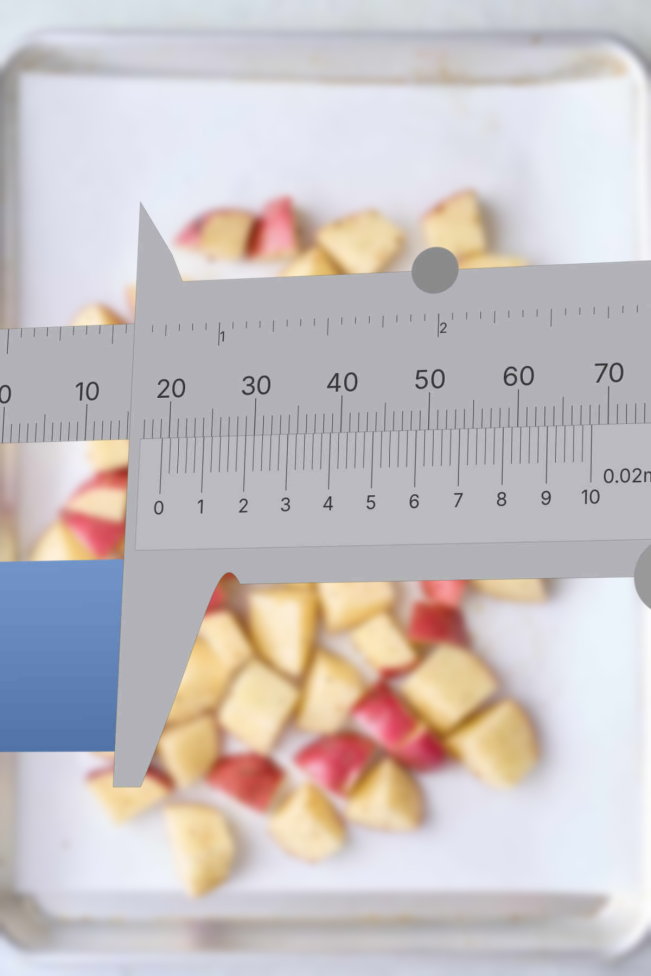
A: 19.2 mm
